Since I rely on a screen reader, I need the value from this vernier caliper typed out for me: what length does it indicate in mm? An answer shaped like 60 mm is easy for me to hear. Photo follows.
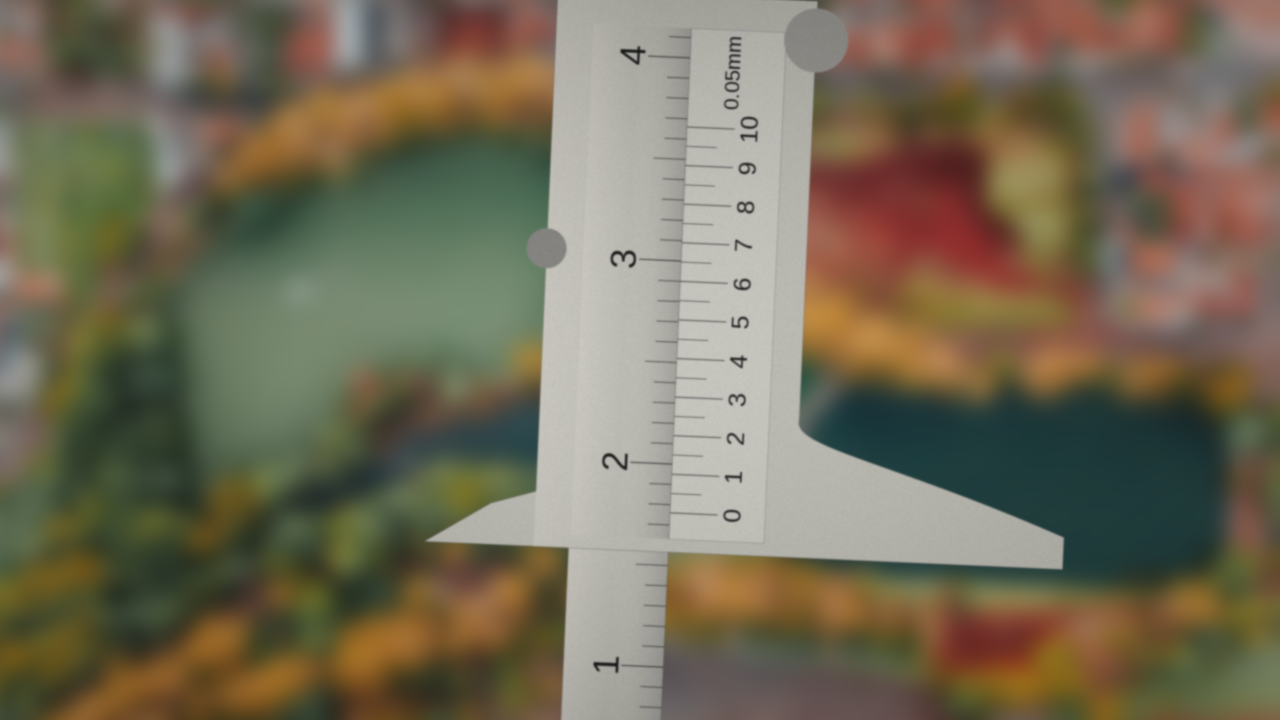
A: 17.6 mm
